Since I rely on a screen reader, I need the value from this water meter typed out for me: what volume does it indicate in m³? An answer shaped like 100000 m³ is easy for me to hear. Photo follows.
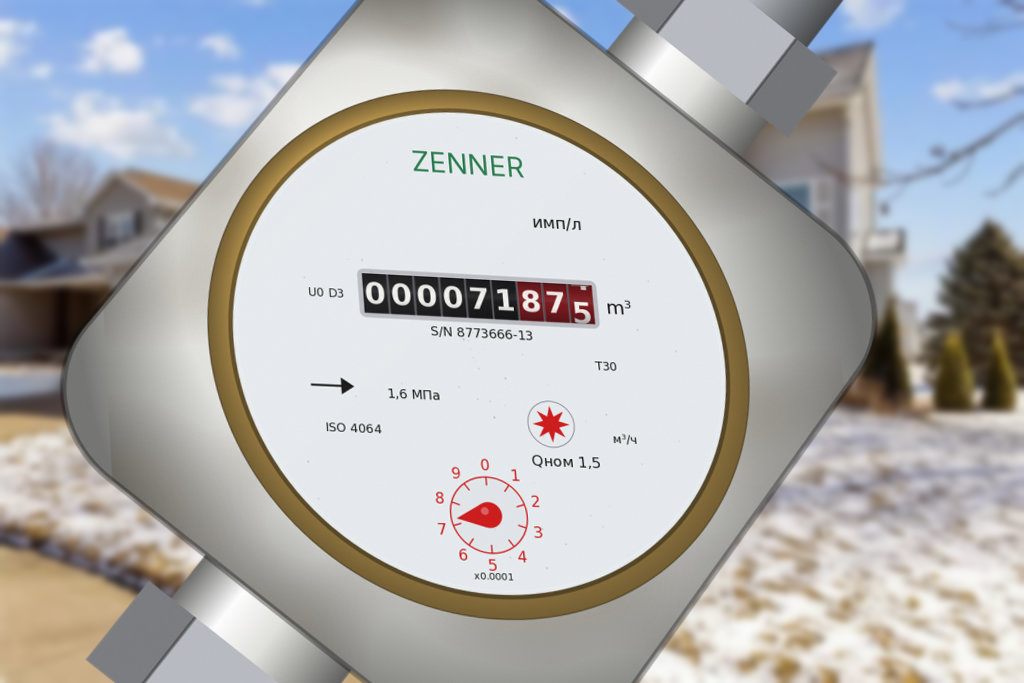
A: 71.8747 m³
